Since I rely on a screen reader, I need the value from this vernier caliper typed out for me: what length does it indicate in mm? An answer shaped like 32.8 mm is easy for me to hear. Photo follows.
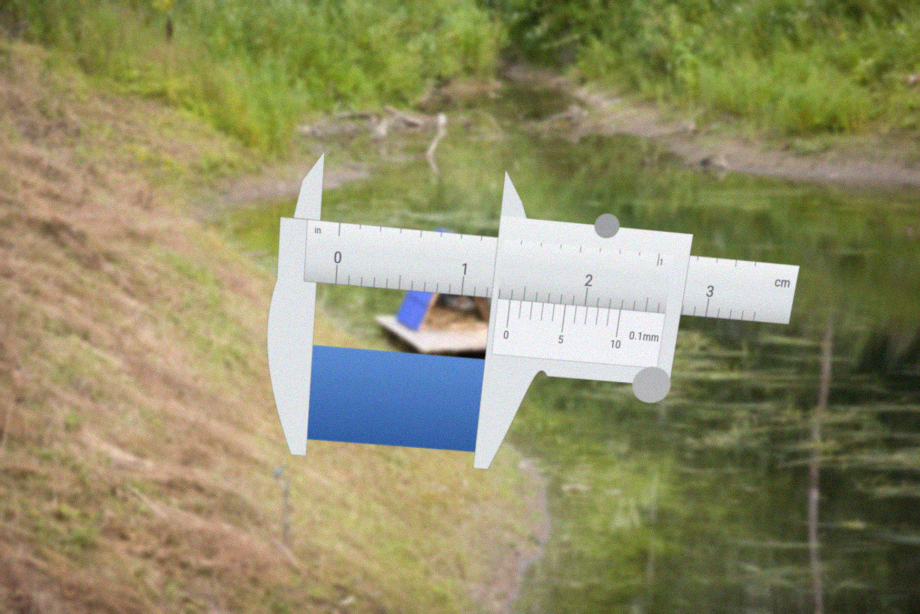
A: 13.9 mm
